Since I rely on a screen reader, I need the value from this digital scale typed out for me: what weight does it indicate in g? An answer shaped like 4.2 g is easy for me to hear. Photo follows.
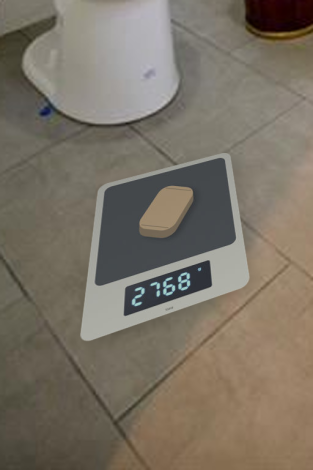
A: 2768 g
